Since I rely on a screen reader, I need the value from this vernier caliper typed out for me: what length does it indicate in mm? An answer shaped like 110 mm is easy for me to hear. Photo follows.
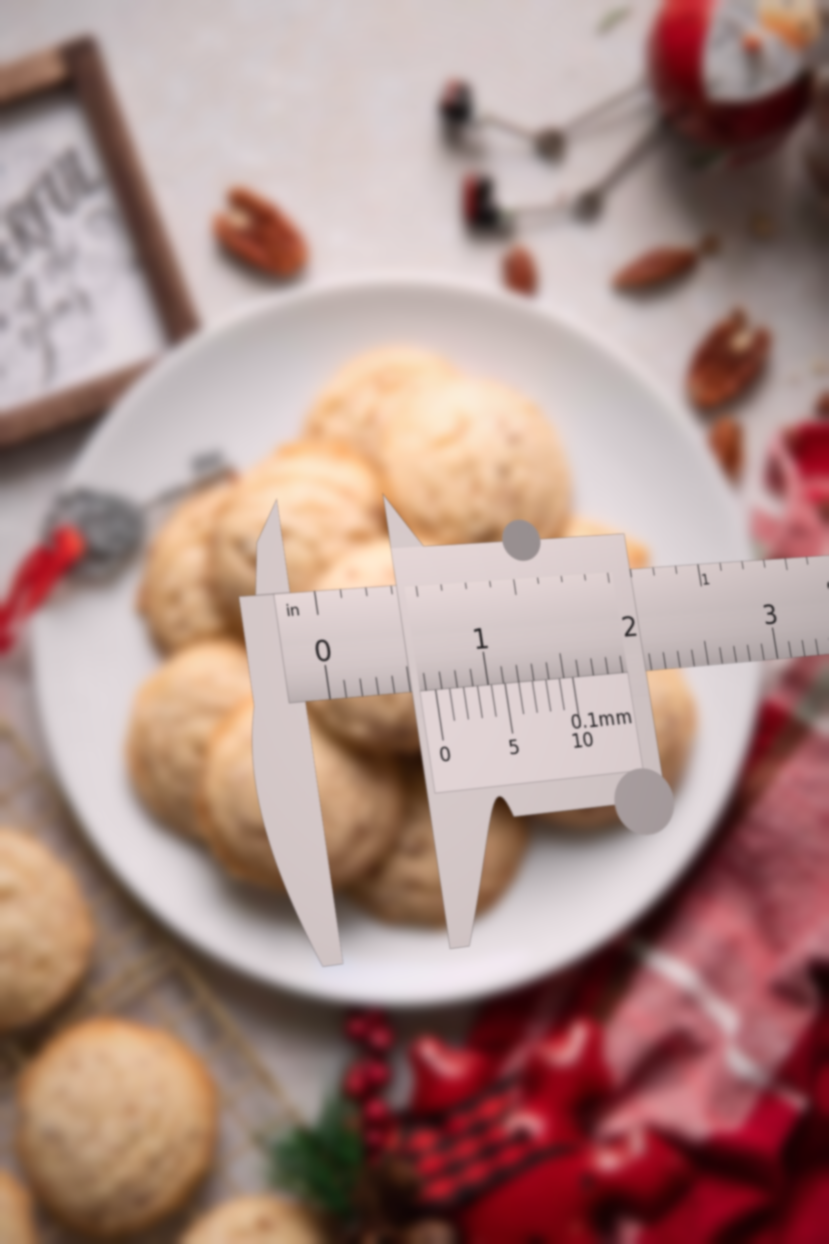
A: 6.6 mm
